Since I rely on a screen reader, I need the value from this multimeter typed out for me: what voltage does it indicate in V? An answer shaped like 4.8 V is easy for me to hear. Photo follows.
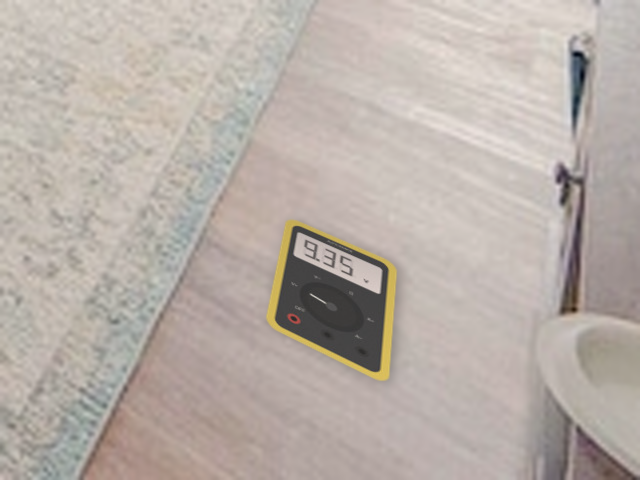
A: 9.35 V
